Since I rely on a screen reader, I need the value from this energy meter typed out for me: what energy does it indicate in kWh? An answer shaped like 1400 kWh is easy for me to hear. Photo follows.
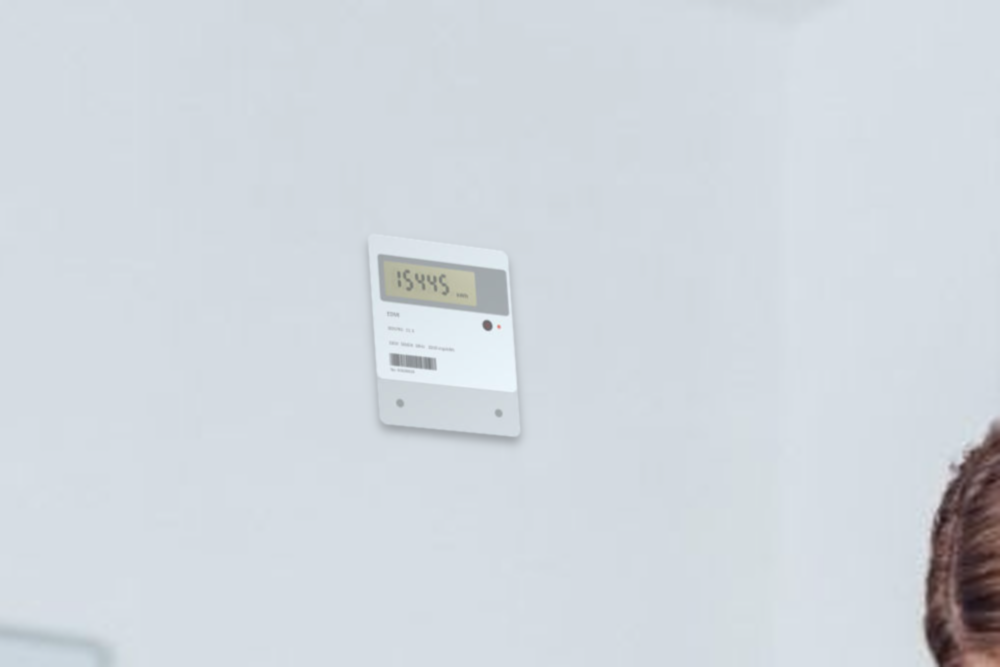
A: 15445 kWh
